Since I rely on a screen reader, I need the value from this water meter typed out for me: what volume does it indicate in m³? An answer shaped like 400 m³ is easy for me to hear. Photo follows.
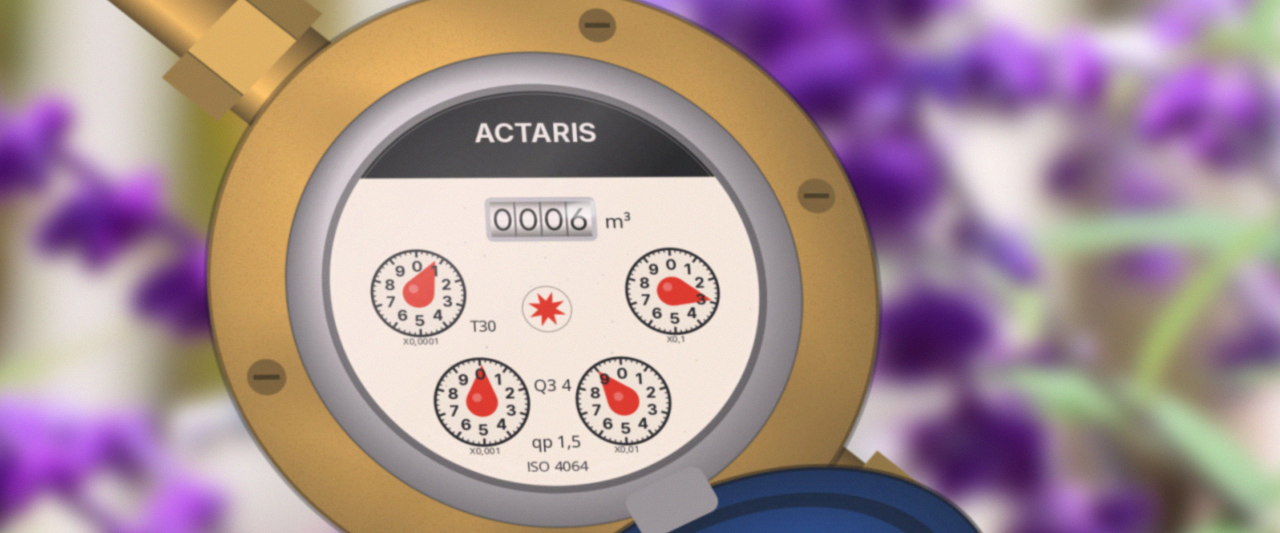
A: 6.2900 m³
